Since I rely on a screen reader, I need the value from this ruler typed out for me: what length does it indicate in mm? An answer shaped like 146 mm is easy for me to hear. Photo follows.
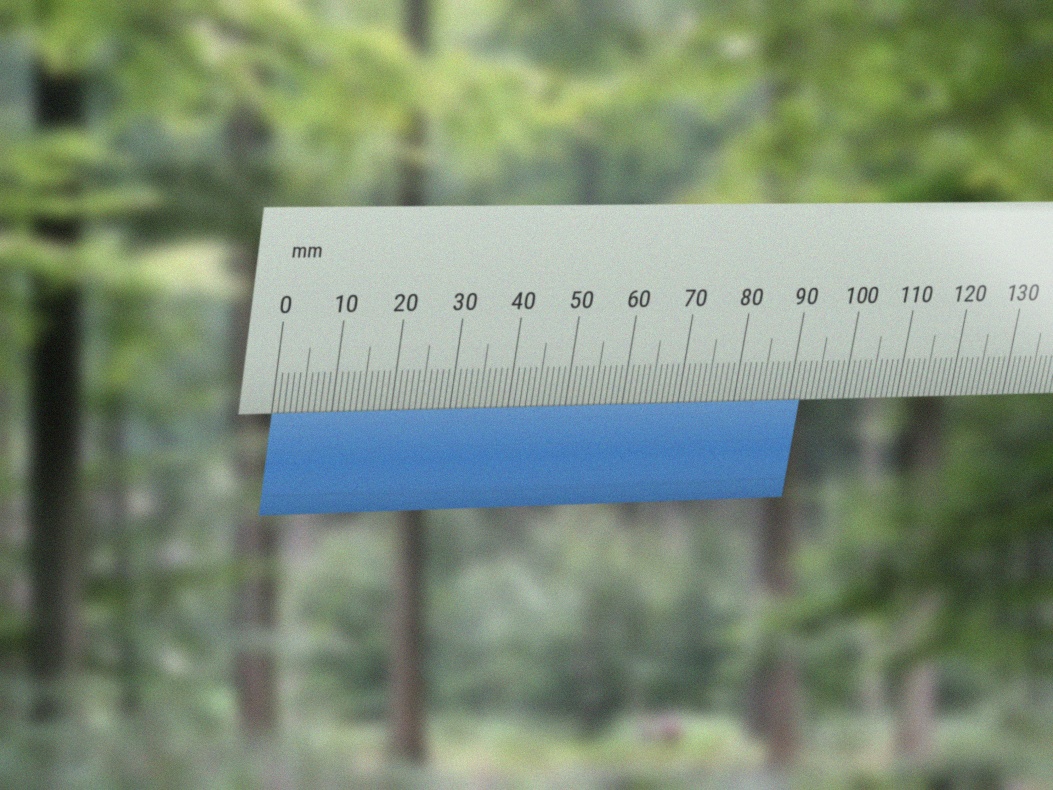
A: 92 mm
